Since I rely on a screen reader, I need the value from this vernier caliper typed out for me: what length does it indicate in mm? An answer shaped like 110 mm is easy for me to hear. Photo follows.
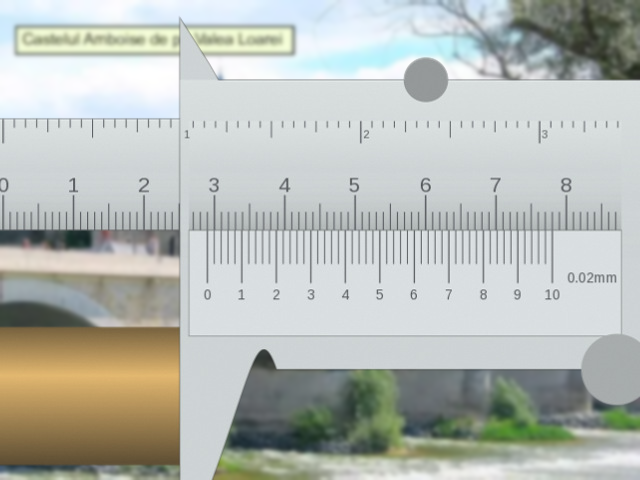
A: 29.0 mm
